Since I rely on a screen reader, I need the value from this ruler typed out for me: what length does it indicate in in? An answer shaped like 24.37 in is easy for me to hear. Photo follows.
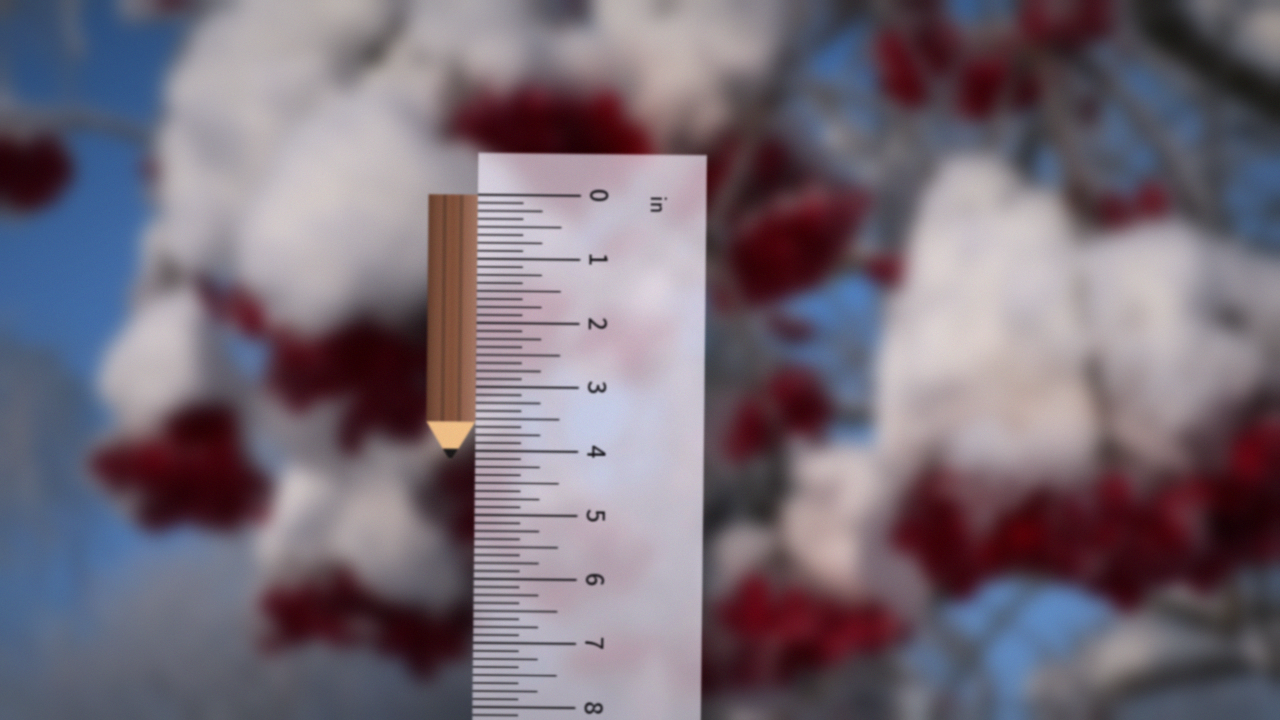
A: 4.125 in
